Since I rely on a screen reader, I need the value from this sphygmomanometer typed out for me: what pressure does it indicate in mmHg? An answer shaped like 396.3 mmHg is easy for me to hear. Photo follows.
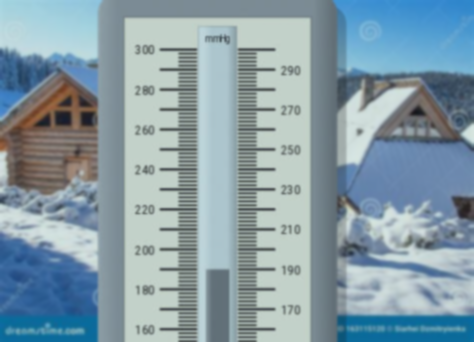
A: 190 mmHg
